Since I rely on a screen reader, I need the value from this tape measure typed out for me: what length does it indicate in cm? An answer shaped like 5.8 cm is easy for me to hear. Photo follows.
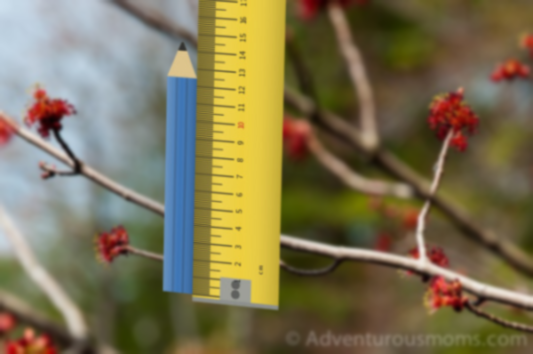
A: 14.5 cm
